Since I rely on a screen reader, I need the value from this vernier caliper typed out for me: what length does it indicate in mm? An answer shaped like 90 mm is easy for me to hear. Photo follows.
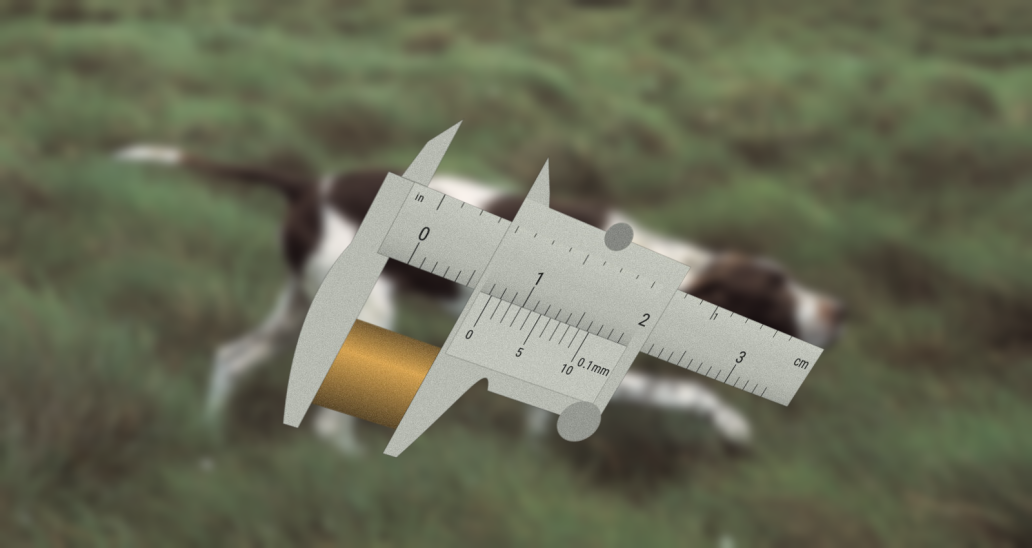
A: 7.2 mm
